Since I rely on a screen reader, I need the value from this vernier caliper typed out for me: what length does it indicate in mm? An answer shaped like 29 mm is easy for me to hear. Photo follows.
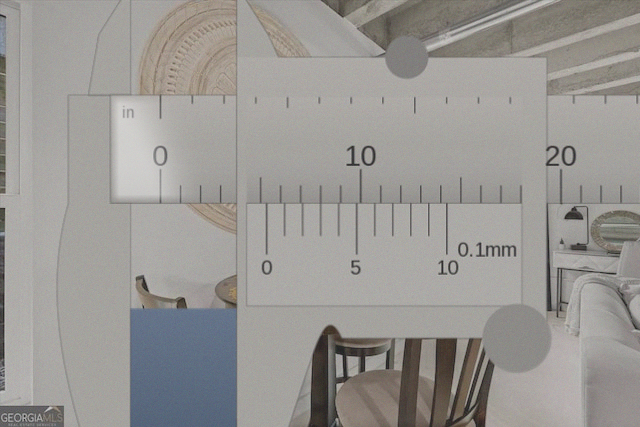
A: 5.3 mm
